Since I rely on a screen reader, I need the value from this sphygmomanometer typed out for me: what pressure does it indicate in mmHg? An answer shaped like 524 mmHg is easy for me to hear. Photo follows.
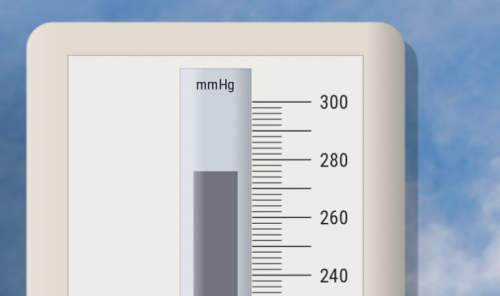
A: 276 mmHg
